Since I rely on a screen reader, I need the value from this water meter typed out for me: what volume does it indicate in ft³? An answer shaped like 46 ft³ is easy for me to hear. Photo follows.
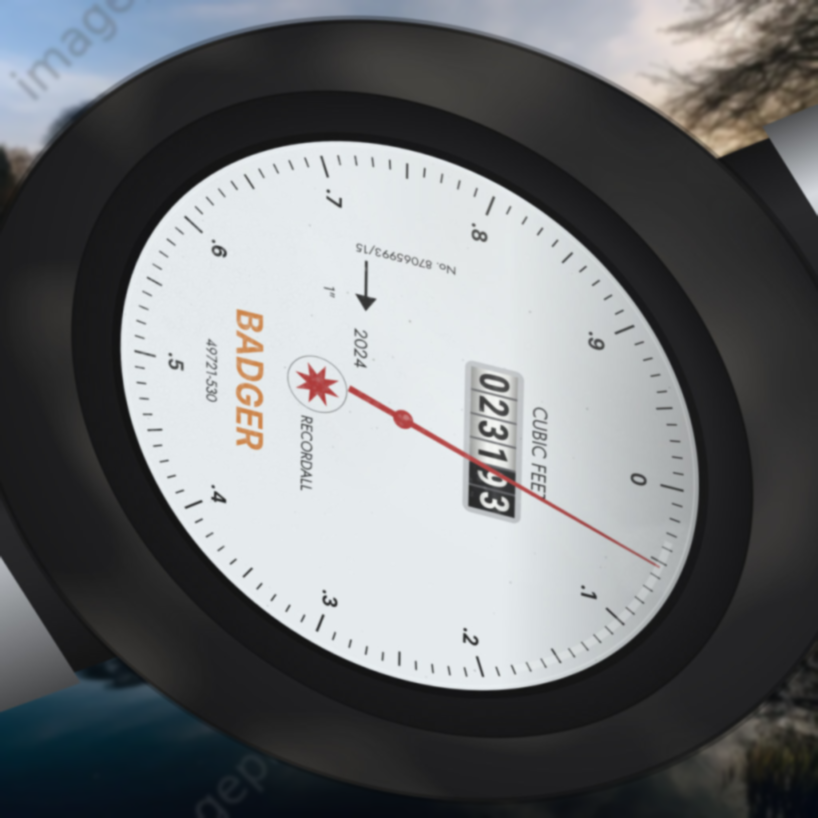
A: 23193.05 ft³
